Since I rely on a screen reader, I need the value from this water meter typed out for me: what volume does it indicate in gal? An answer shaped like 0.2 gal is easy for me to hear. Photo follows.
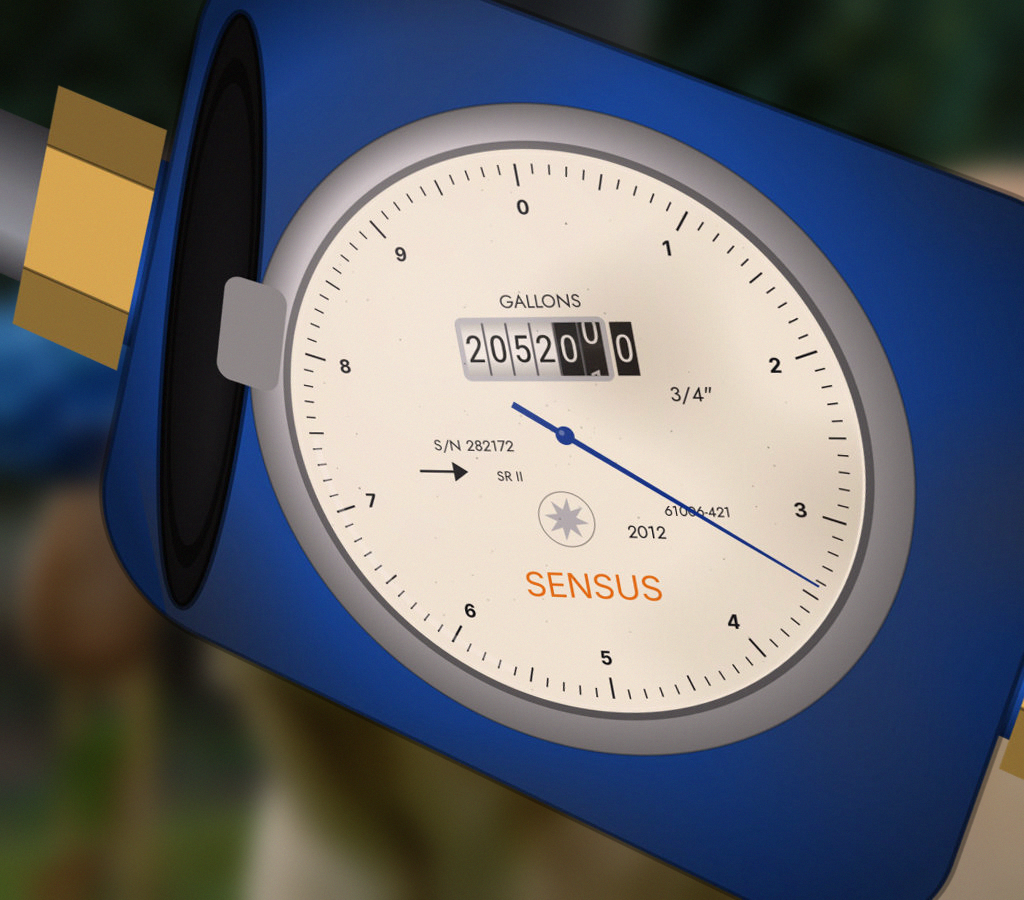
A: 2052003.4 gal
